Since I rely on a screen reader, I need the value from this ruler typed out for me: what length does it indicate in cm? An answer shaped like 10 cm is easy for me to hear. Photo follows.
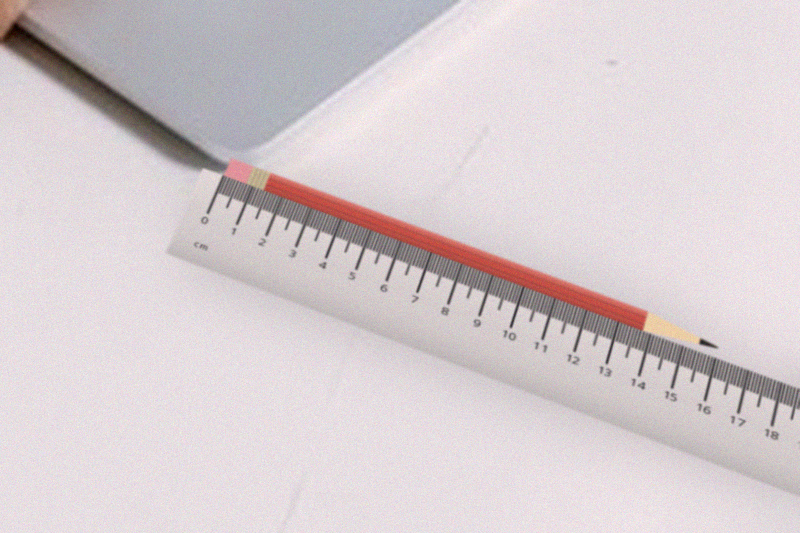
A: 16 cm
